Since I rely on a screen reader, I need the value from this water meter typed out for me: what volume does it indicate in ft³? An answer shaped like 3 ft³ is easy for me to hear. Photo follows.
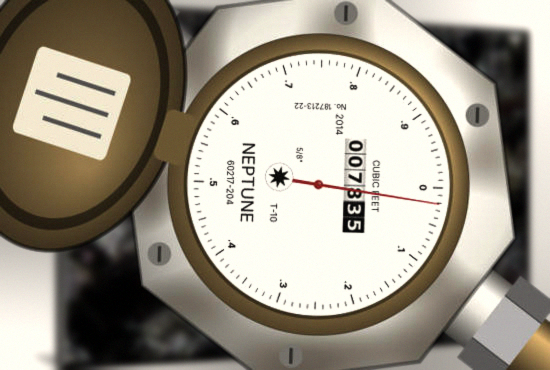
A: 7835.02 ft³
